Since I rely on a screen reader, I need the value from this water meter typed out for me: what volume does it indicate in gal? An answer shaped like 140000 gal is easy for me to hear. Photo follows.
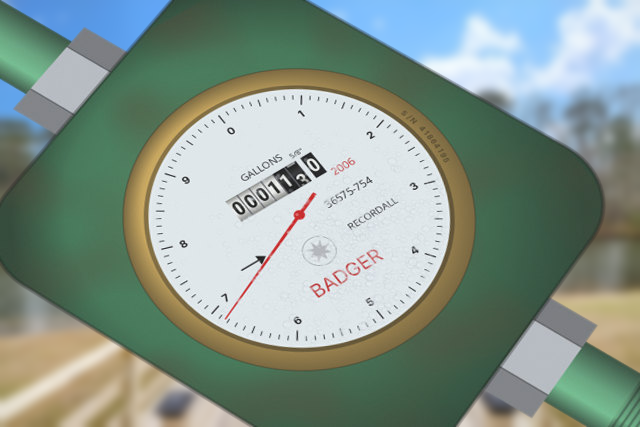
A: 1126.8 gal
